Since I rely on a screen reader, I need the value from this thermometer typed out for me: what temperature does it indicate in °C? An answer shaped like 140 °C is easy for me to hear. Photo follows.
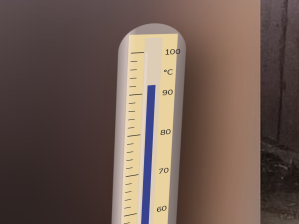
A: 92 °C
